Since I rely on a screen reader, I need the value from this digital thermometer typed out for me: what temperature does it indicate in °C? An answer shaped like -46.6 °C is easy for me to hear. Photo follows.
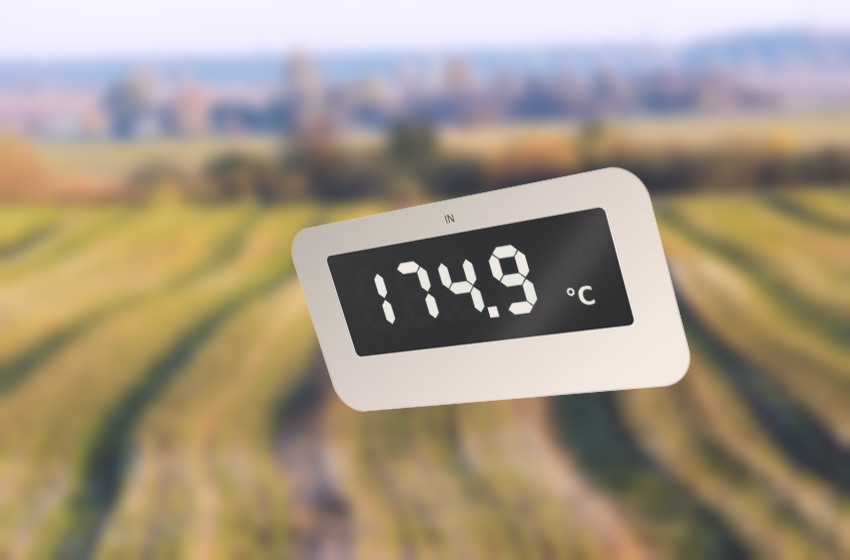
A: 174.9 °C
